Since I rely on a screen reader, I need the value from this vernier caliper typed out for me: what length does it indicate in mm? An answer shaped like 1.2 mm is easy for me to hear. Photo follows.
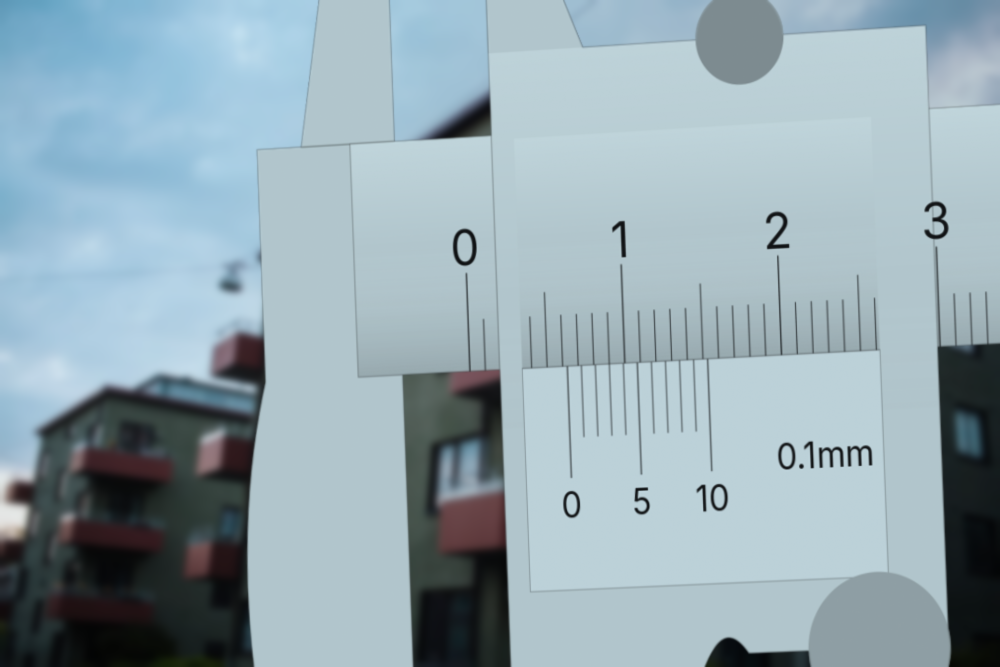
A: 6.3 mm
